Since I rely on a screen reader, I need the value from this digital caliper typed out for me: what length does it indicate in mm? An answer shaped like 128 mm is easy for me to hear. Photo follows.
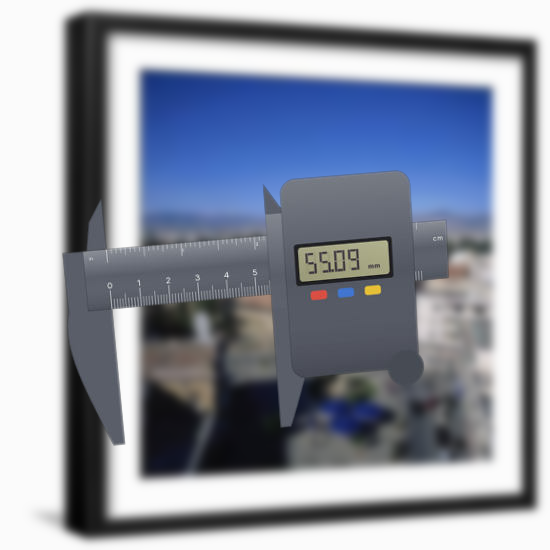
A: 55.09 mm
